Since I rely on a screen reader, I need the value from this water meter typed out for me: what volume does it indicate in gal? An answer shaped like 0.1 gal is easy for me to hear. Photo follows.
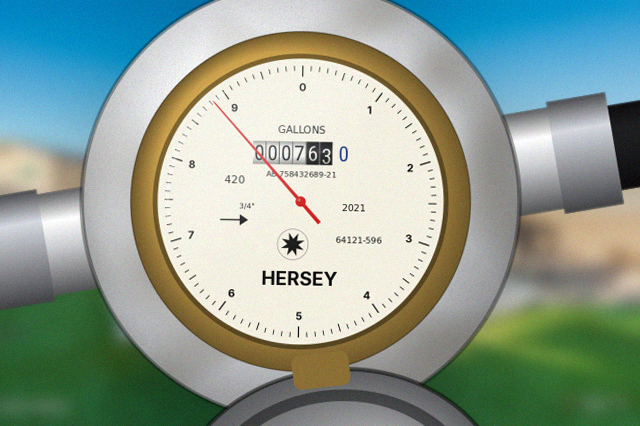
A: 7628.8 gal
